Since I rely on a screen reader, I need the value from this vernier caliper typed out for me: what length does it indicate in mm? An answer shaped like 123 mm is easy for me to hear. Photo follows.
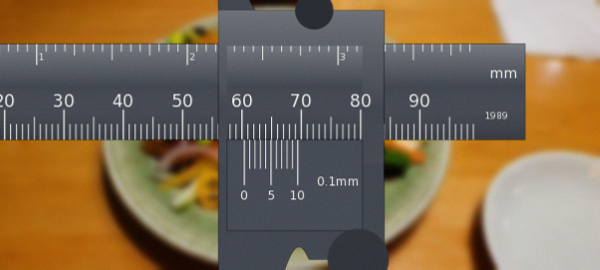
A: 60.4 mm
